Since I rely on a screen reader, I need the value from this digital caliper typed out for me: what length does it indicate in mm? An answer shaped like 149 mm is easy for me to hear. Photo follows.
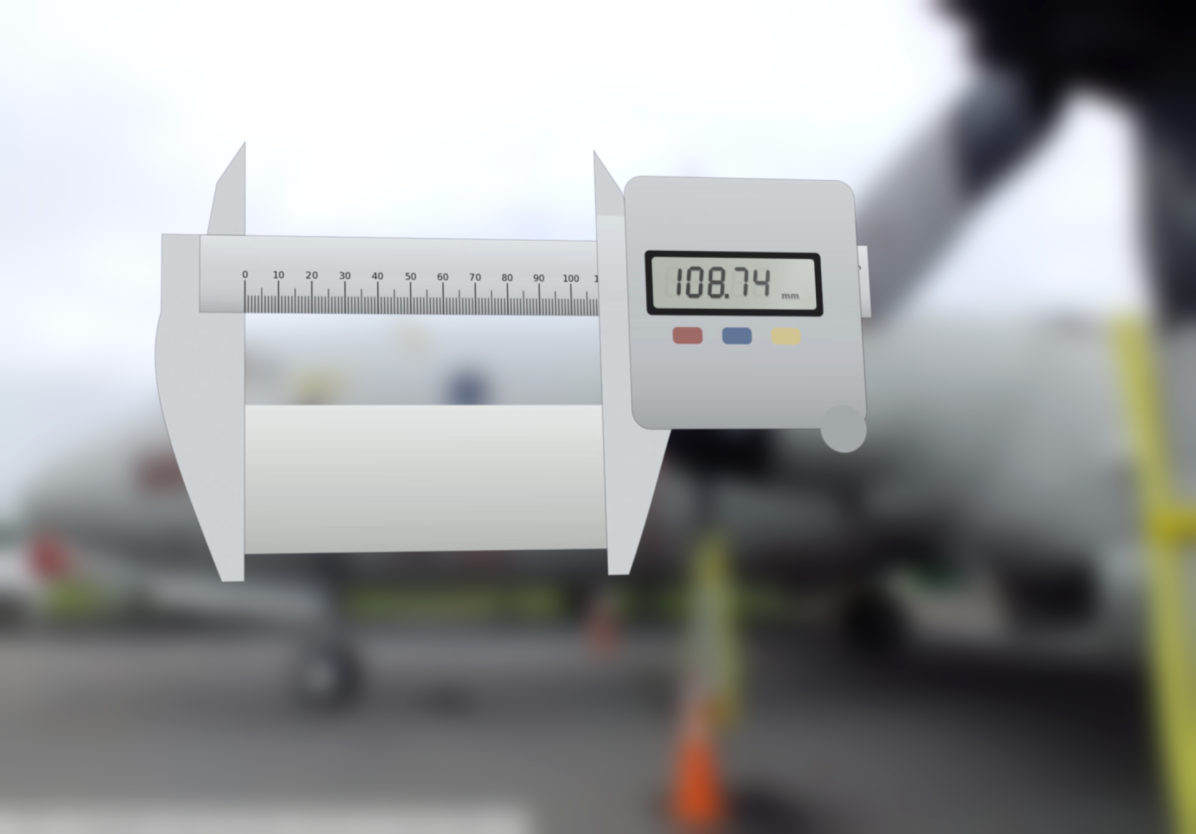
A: 108.74 mm
